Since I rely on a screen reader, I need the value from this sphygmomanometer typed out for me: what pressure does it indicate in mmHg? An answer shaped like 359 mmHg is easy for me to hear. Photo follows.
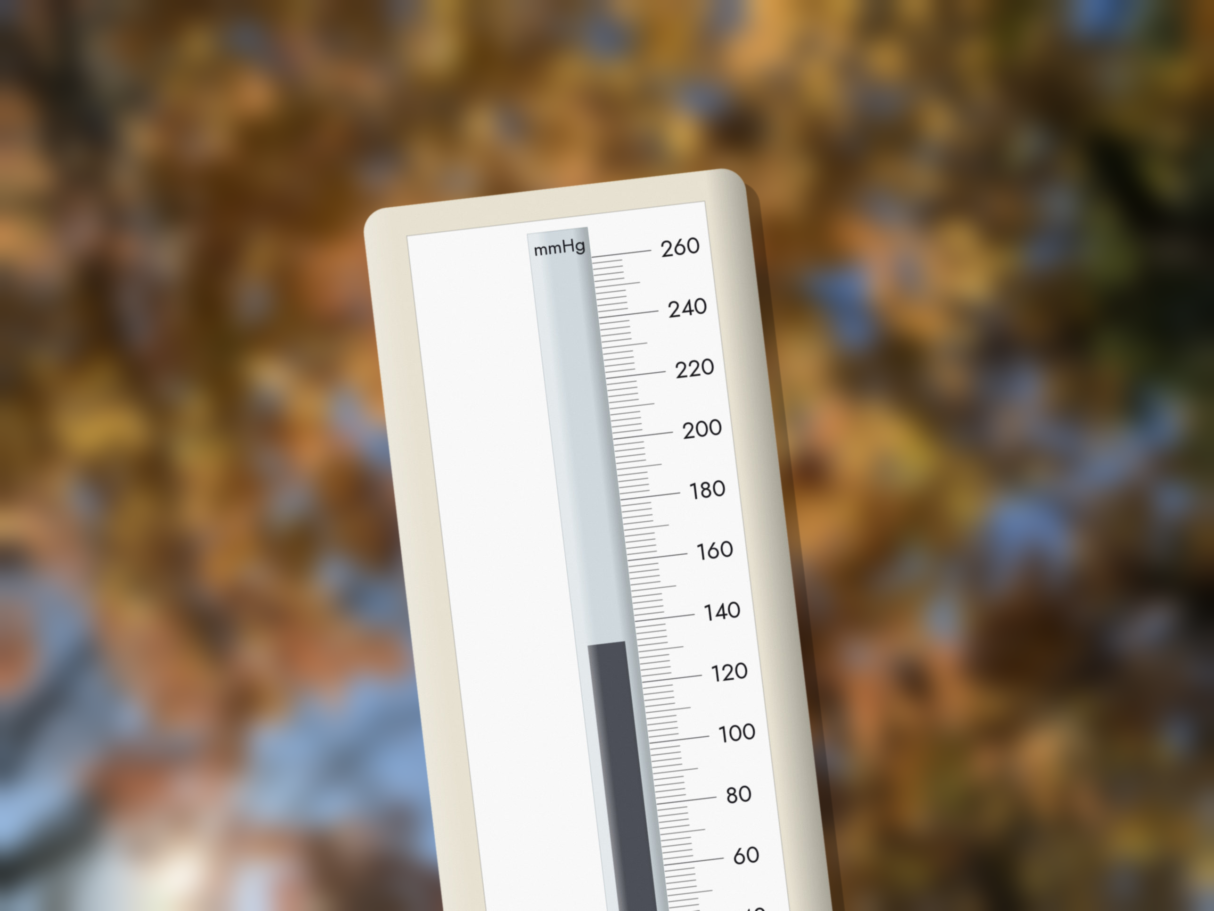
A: 134 mmHg
